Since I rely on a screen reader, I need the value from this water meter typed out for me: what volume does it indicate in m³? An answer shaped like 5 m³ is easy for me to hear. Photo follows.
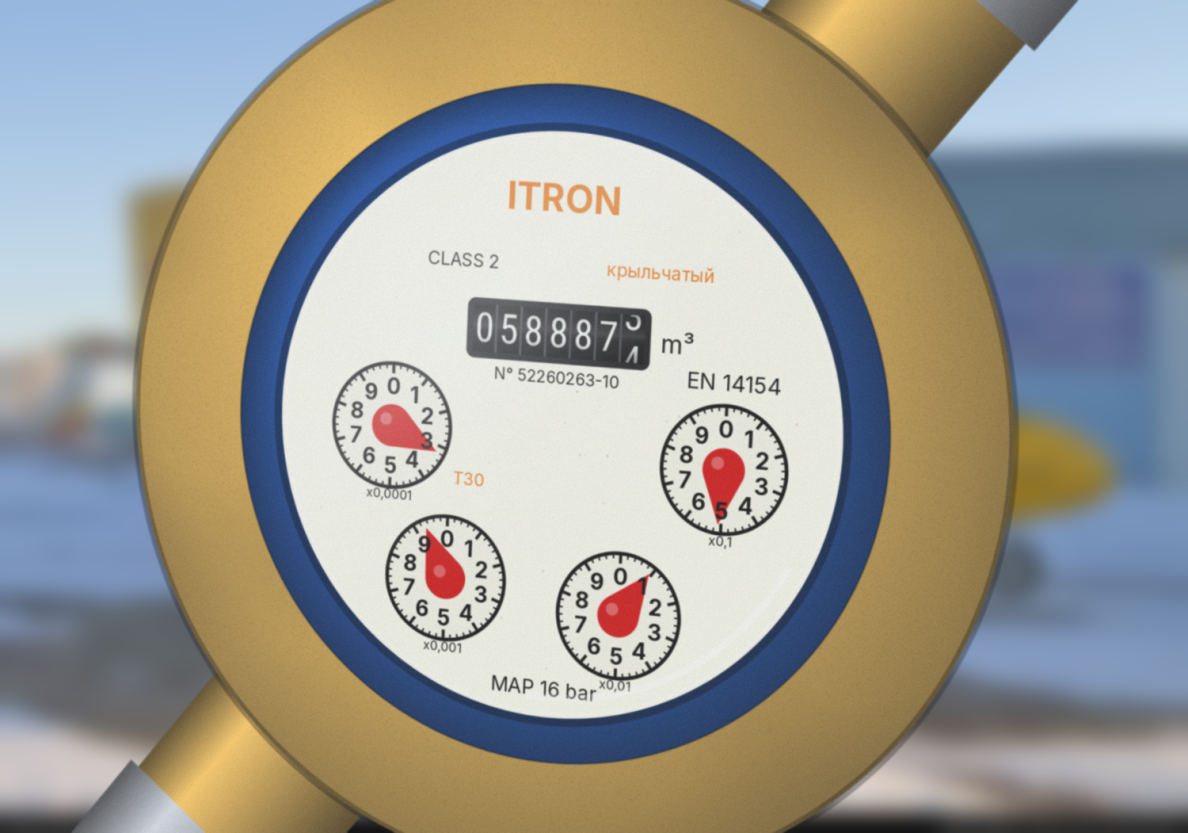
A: 588873.5093 m³
